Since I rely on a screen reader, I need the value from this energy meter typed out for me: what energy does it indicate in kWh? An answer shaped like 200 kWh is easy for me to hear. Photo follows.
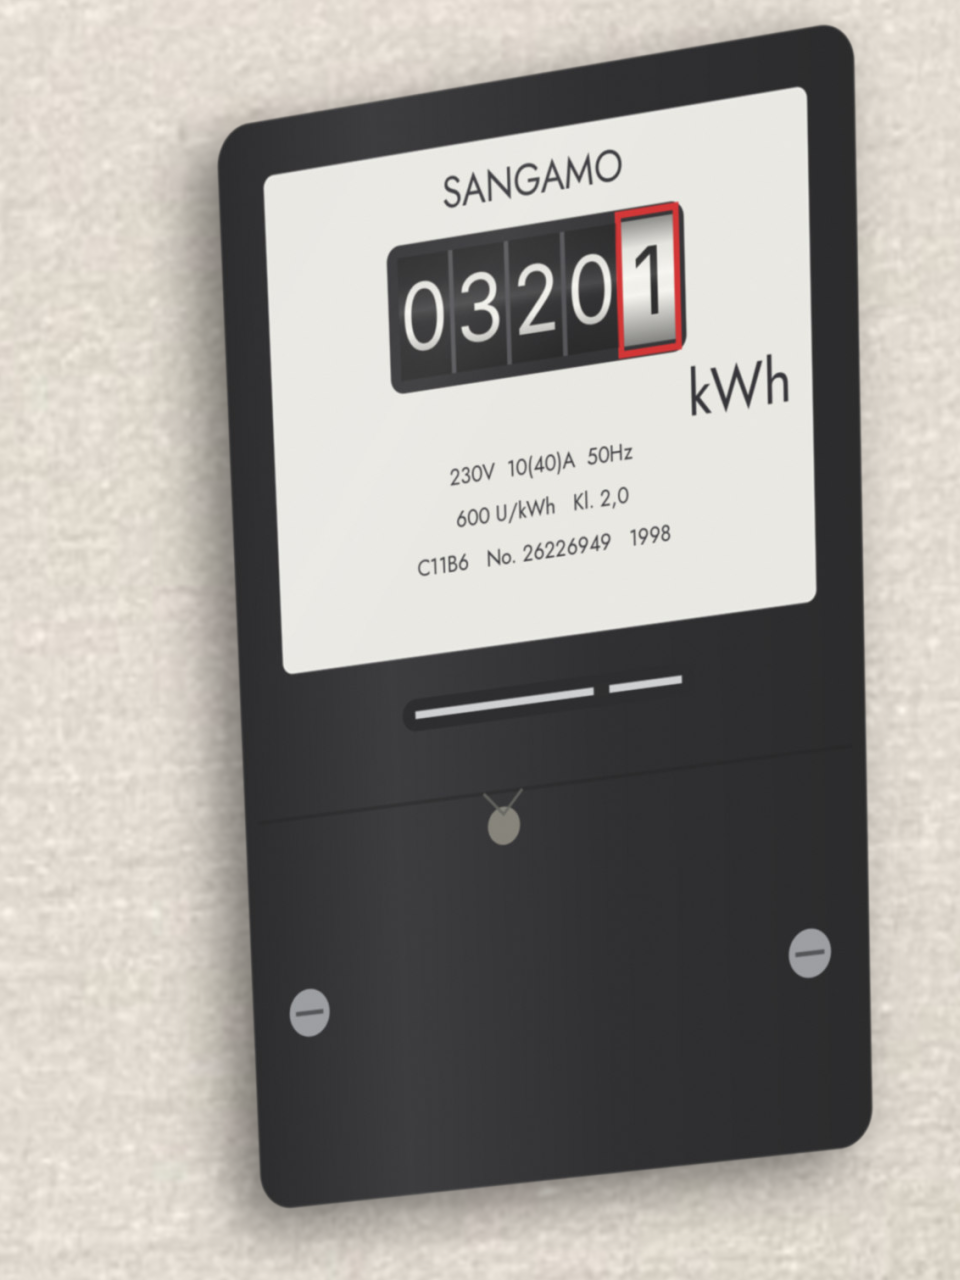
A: 320.1 kWh
